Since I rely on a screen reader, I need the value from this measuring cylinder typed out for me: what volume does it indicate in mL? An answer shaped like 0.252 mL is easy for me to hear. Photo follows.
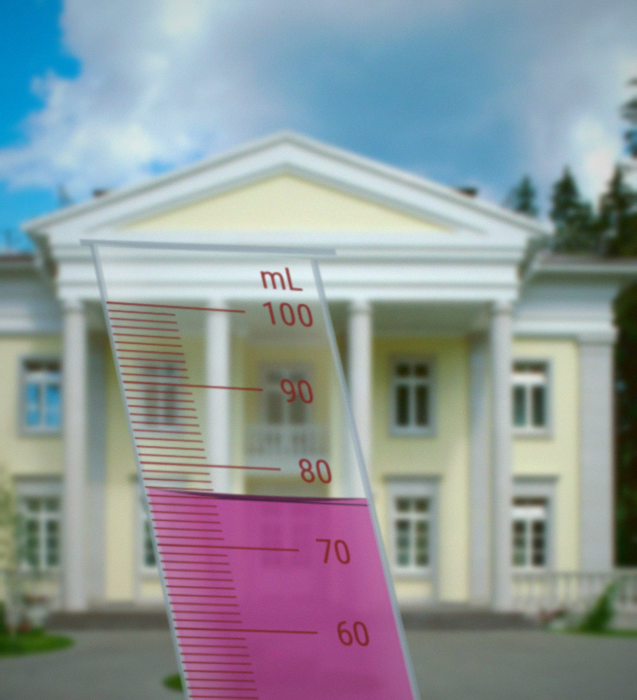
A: 76 mL
